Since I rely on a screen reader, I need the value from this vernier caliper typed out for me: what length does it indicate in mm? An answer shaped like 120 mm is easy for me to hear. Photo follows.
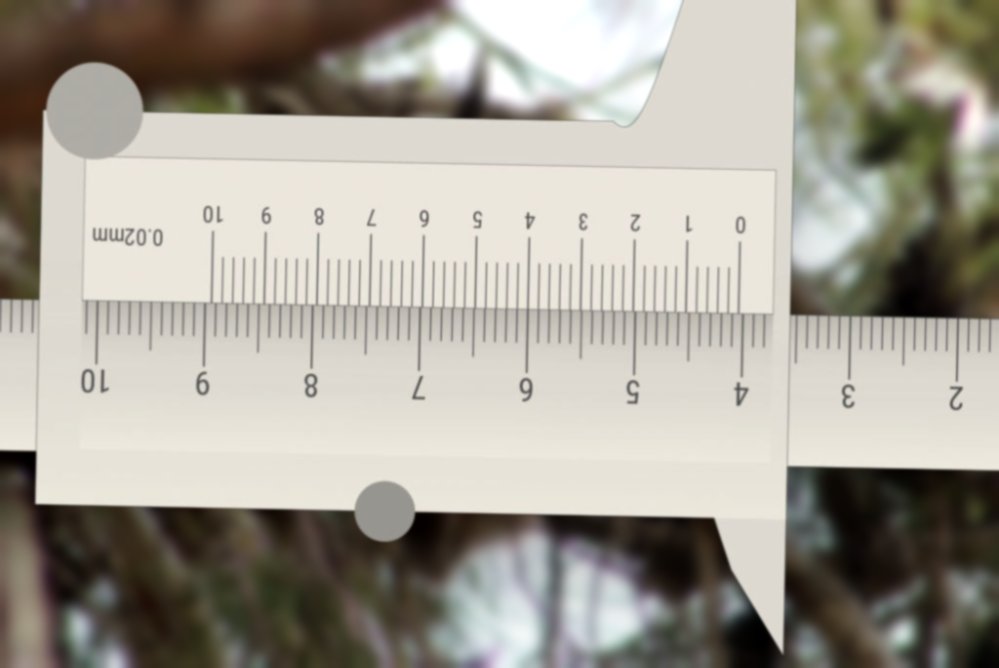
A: 40.4 mm
